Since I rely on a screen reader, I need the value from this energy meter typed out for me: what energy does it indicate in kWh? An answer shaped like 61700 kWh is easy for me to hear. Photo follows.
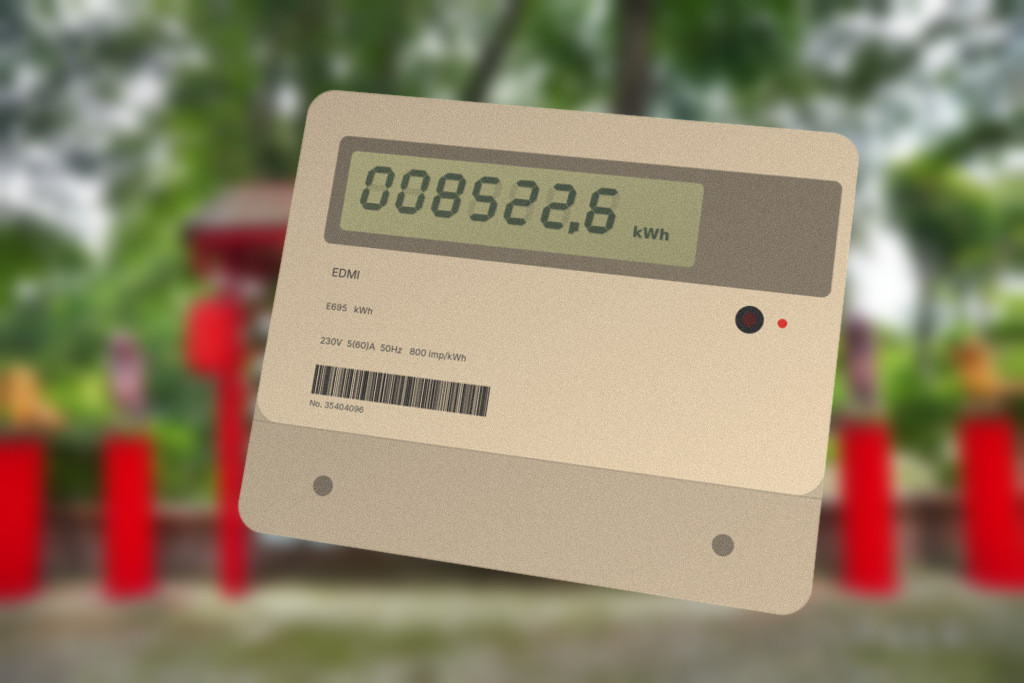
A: 8522.6 kWh
